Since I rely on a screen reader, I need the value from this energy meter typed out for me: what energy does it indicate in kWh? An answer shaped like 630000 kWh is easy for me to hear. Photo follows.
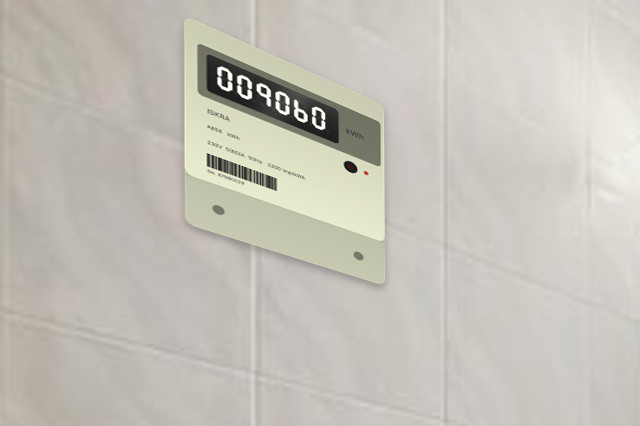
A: 9060 kWh
